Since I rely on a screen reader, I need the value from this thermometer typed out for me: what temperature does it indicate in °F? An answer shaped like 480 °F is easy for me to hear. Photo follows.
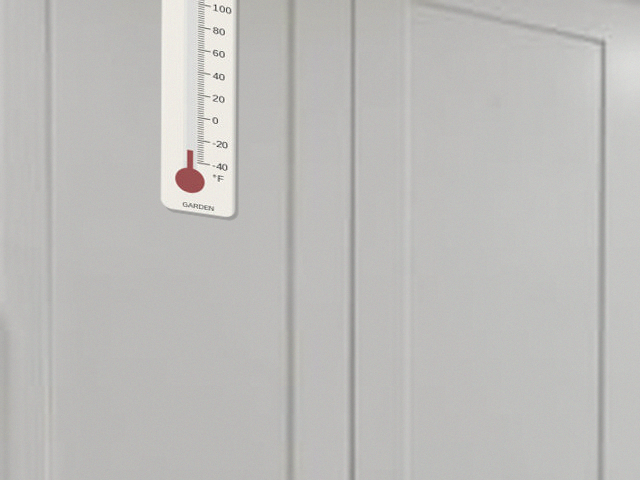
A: -30 °F
